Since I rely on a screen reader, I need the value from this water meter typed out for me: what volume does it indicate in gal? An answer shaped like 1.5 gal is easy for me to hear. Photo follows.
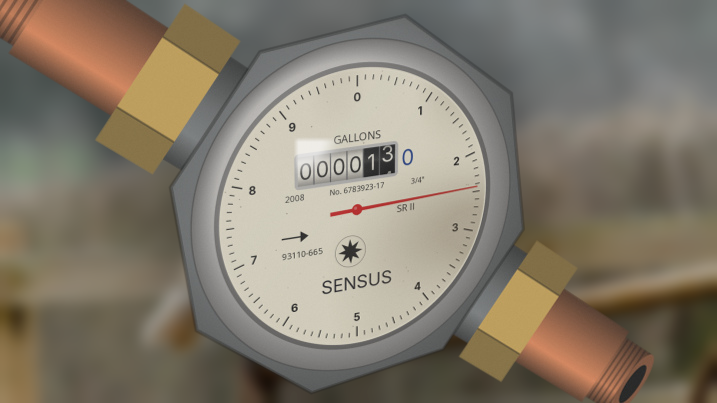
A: 132.4 gal
